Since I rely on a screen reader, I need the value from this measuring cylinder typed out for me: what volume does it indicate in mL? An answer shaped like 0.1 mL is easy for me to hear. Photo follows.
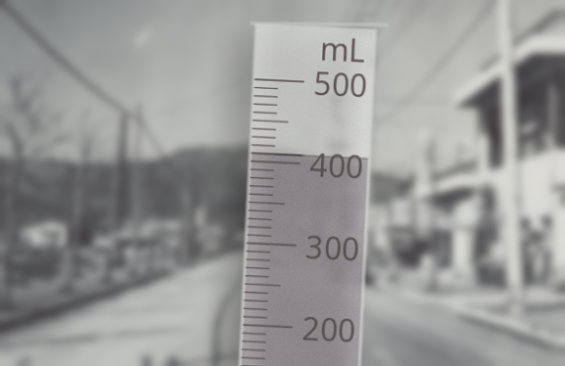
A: 410 mL
